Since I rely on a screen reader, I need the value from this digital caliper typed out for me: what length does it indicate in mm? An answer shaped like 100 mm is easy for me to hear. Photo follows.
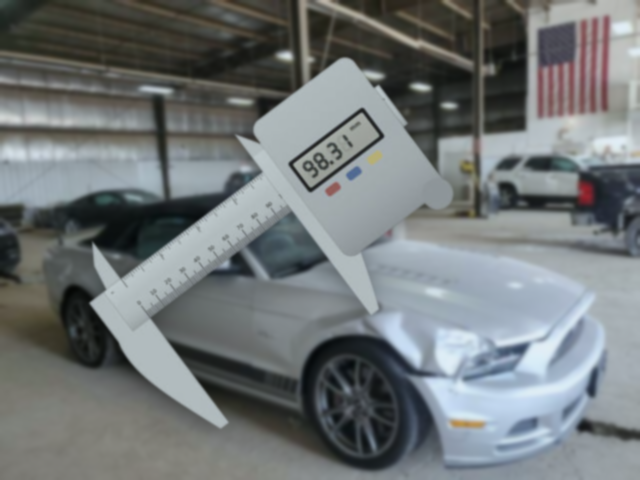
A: 98.31 mm
